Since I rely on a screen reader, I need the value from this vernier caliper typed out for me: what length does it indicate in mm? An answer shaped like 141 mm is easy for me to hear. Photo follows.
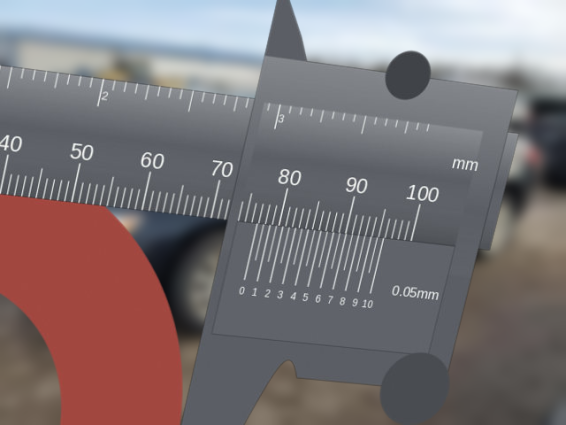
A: 76.8 mm
